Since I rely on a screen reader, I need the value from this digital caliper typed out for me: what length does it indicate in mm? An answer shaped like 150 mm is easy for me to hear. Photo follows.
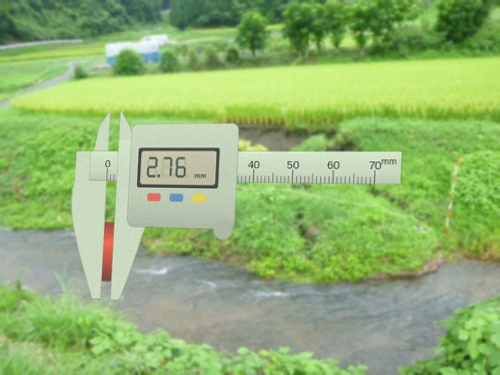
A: 2.76 mm
